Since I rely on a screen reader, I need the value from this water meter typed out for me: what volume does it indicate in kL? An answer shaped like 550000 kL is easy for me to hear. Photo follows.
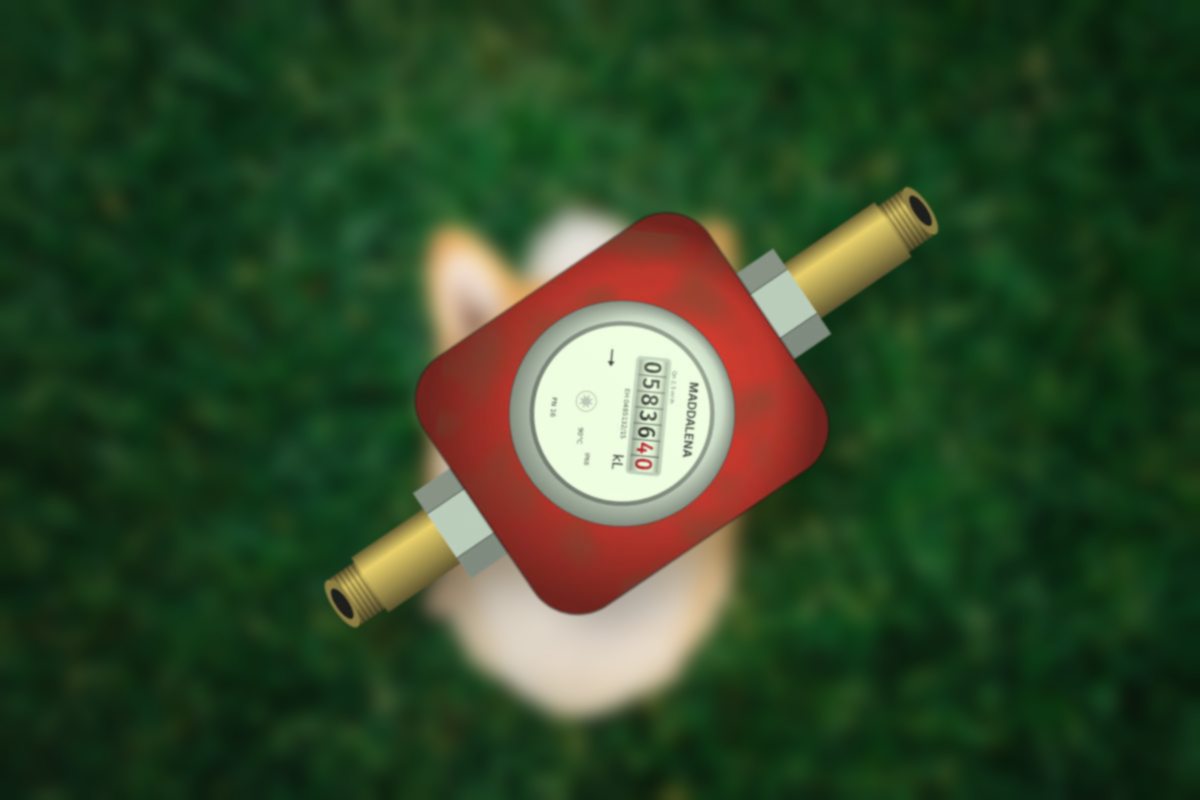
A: 5836.40 kL
